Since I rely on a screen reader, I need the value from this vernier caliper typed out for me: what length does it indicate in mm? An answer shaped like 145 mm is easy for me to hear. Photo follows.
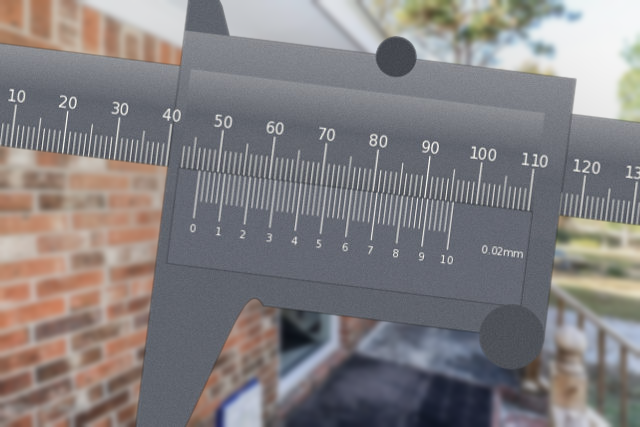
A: 46.5 mm
